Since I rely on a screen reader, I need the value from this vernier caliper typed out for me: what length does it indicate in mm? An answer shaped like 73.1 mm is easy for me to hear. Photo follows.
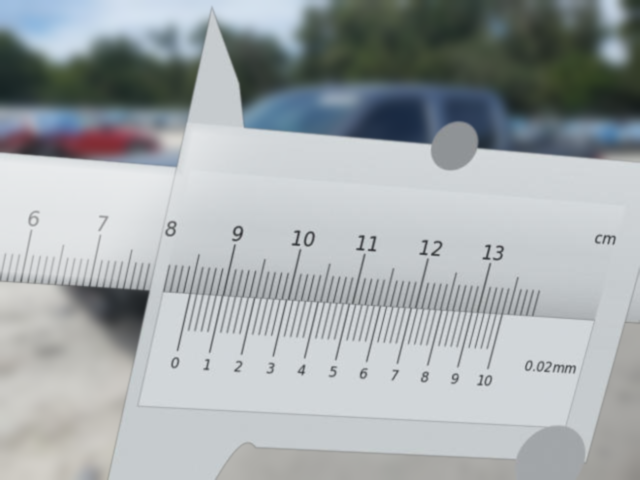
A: 85.0 mm
